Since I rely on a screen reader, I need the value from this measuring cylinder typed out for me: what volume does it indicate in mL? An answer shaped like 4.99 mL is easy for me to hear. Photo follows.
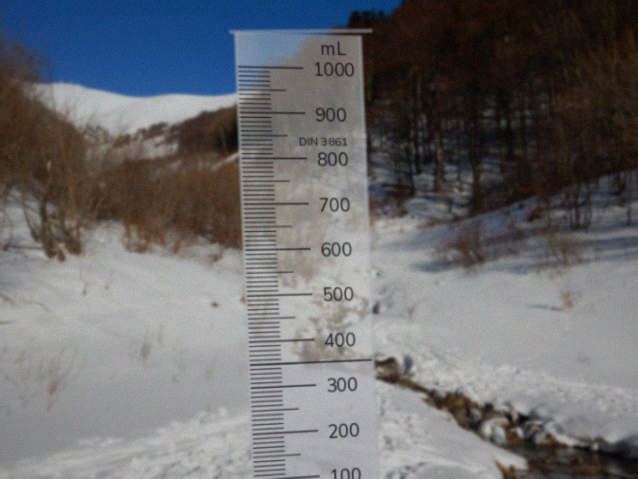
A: 350 mL
